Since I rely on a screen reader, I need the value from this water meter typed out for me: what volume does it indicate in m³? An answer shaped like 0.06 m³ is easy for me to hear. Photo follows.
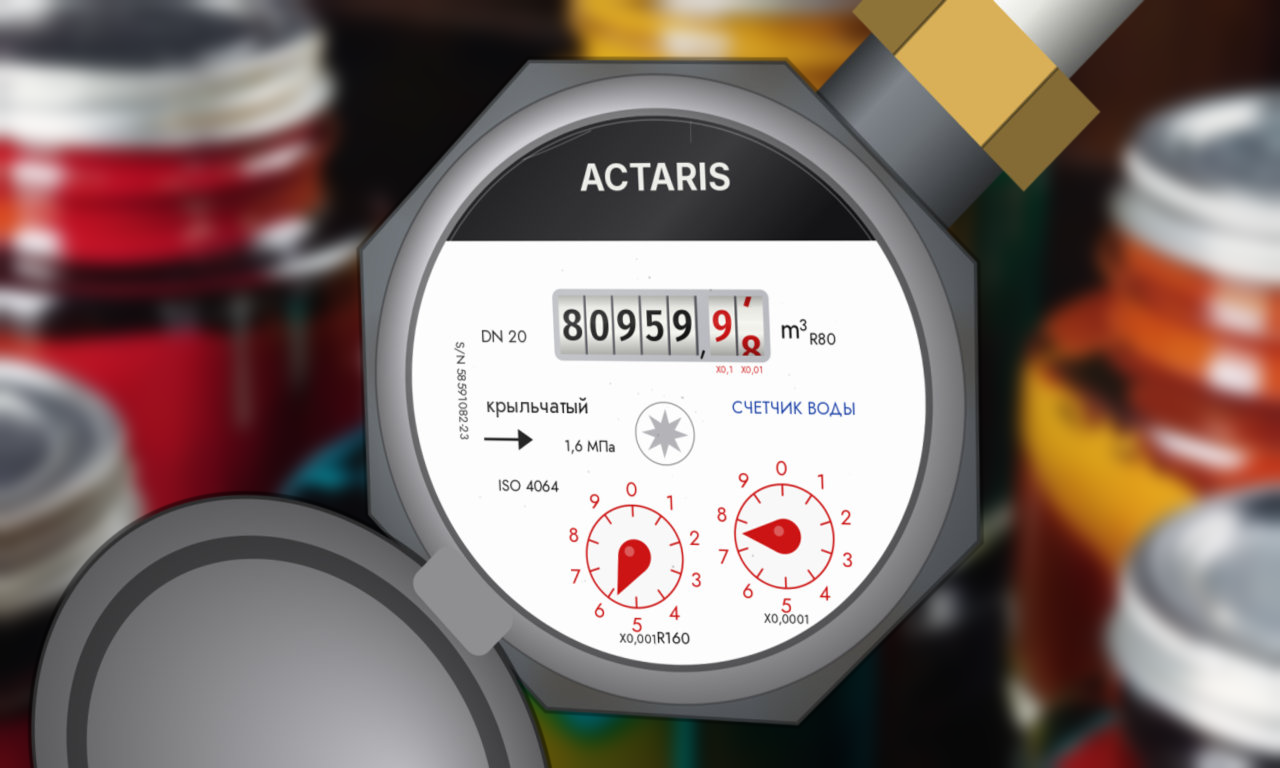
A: 80959.9757 m³
